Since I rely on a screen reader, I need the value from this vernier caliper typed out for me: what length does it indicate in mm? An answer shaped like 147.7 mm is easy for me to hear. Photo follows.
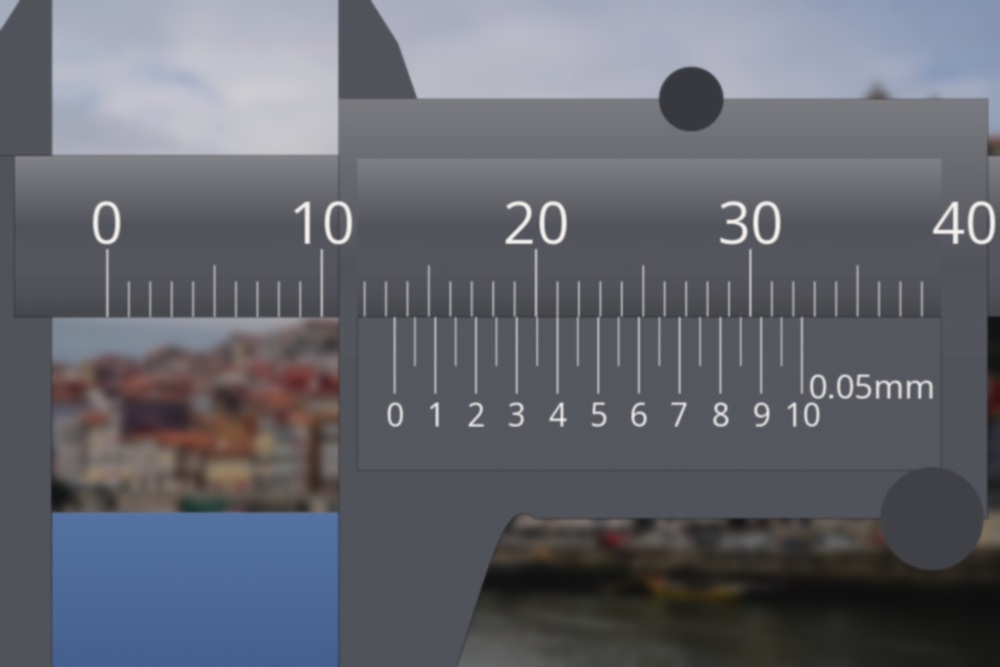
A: 13.4 mm
